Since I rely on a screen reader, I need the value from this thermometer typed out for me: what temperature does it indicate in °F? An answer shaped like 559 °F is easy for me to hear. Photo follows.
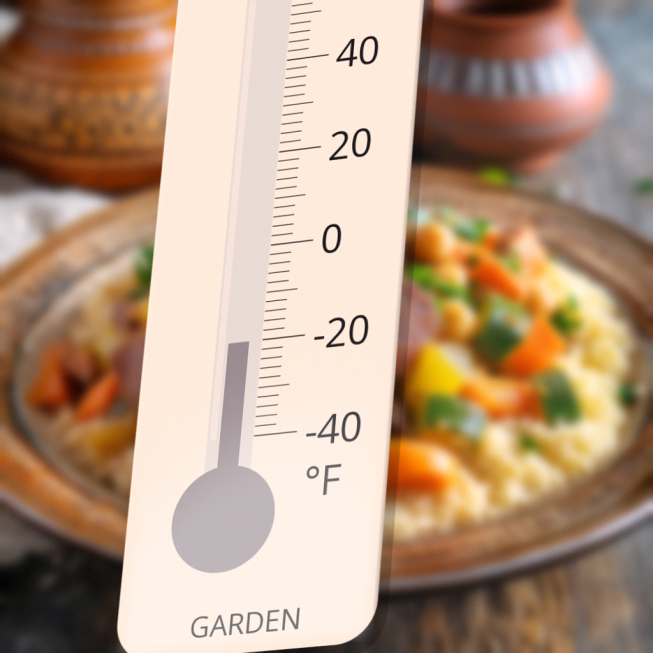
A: -20 °F
